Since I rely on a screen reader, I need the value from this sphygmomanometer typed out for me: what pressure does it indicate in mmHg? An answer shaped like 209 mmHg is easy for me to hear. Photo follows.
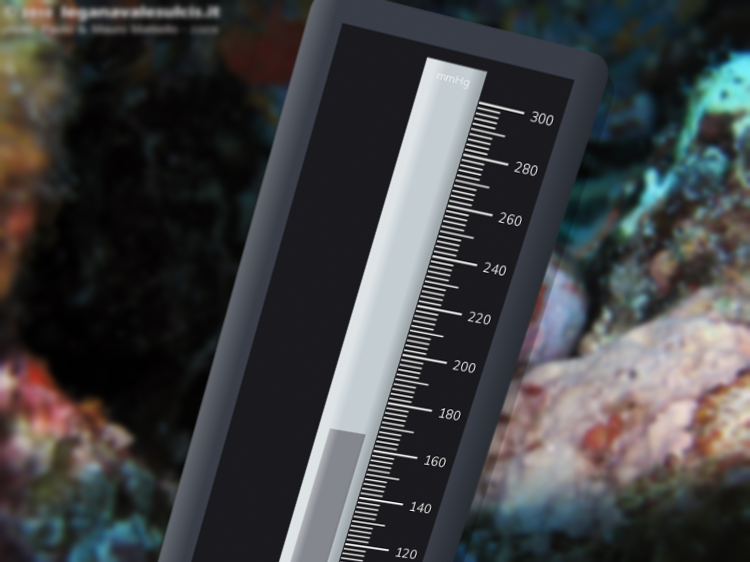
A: 166 mmHg
